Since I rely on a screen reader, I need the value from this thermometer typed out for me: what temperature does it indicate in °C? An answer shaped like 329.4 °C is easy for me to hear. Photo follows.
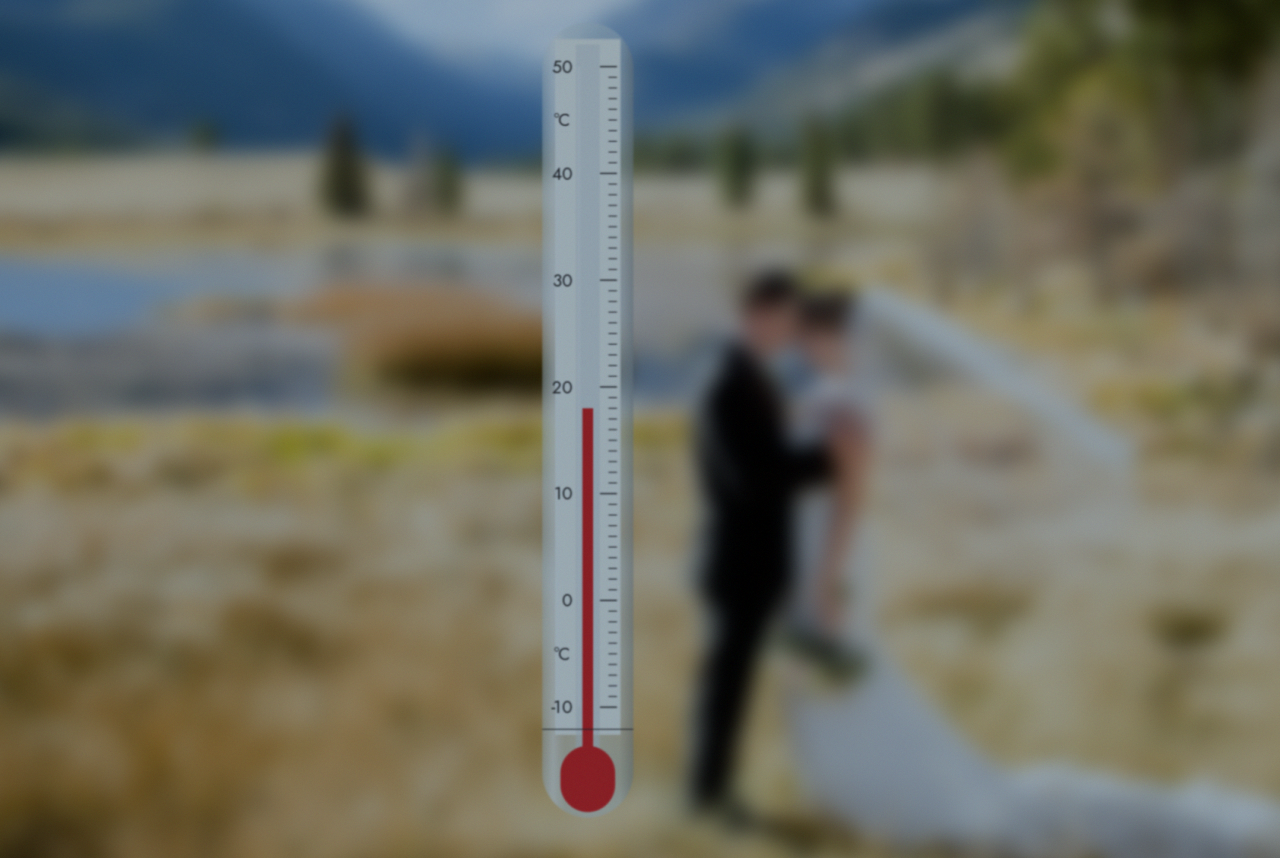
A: 18 °C
